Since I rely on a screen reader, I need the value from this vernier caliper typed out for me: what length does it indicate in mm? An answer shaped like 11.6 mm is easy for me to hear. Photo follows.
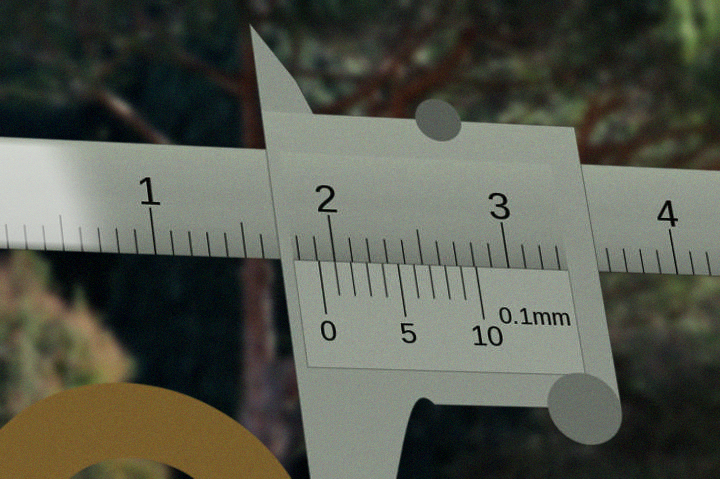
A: 19.1 mm
